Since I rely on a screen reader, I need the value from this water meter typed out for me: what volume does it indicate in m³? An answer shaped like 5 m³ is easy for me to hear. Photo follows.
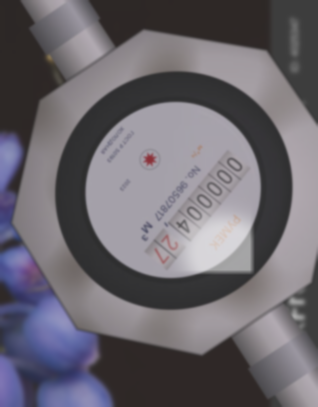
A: 4.27 m³
